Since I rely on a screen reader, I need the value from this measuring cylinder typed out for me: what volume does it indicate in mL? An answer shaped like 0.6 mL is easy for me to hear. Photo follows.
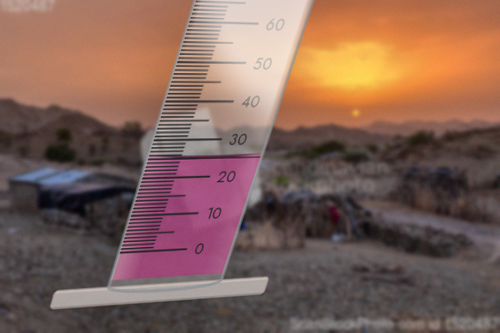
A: 25 mL
